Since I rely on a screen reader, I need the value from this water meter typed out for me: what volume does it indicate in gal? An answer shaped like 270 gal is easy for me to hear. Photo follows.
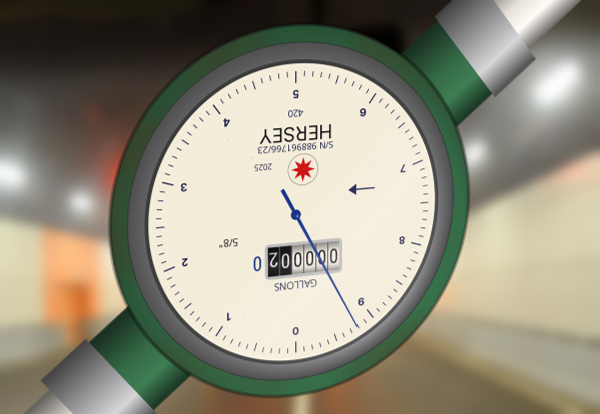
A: 19.2 gal
